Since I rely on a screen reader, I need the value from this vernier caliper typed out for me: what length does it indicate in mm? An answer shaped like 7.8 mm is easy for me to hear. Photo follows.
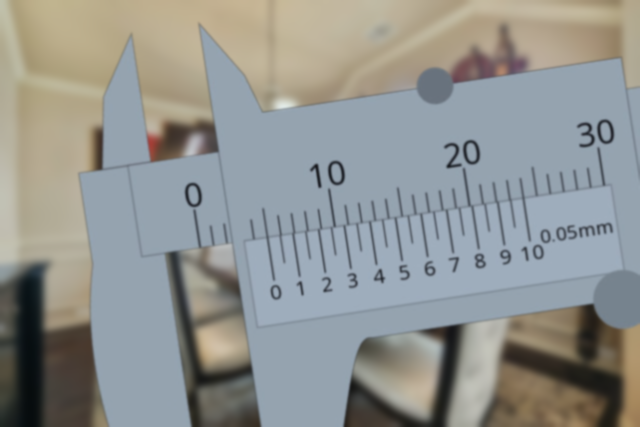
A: 5.0 mm
